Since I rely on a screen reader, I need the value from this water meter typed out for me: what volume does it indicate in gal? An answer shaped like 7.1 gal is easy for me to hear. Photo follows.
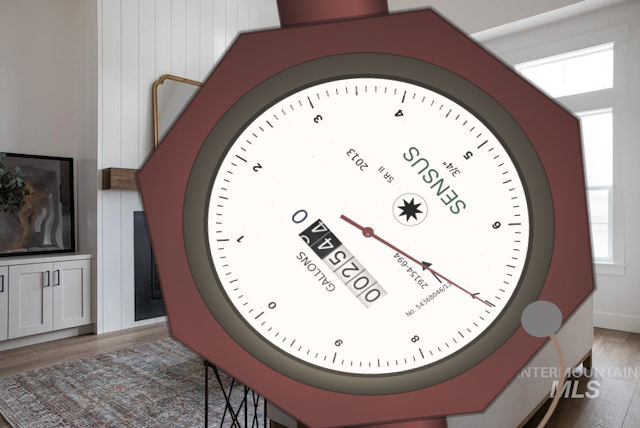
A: 25437.0 gal
